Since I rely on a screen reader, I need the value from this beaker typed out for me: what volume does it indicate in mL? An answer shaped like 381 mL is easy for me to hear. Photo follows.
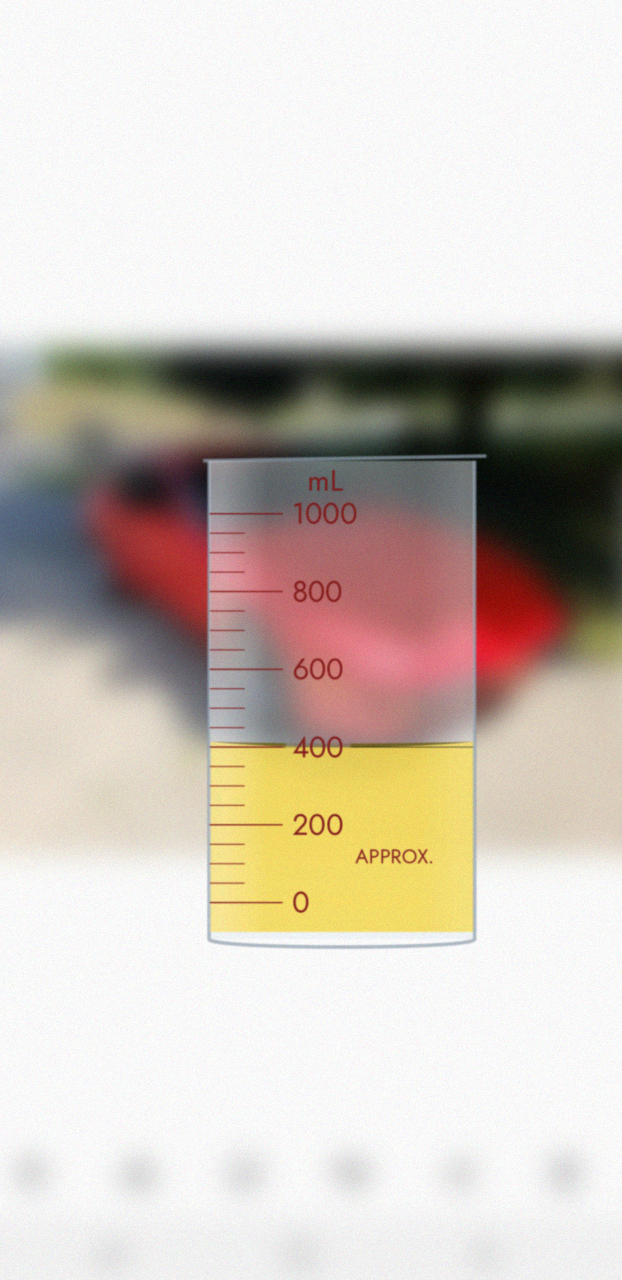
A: 400 mL
